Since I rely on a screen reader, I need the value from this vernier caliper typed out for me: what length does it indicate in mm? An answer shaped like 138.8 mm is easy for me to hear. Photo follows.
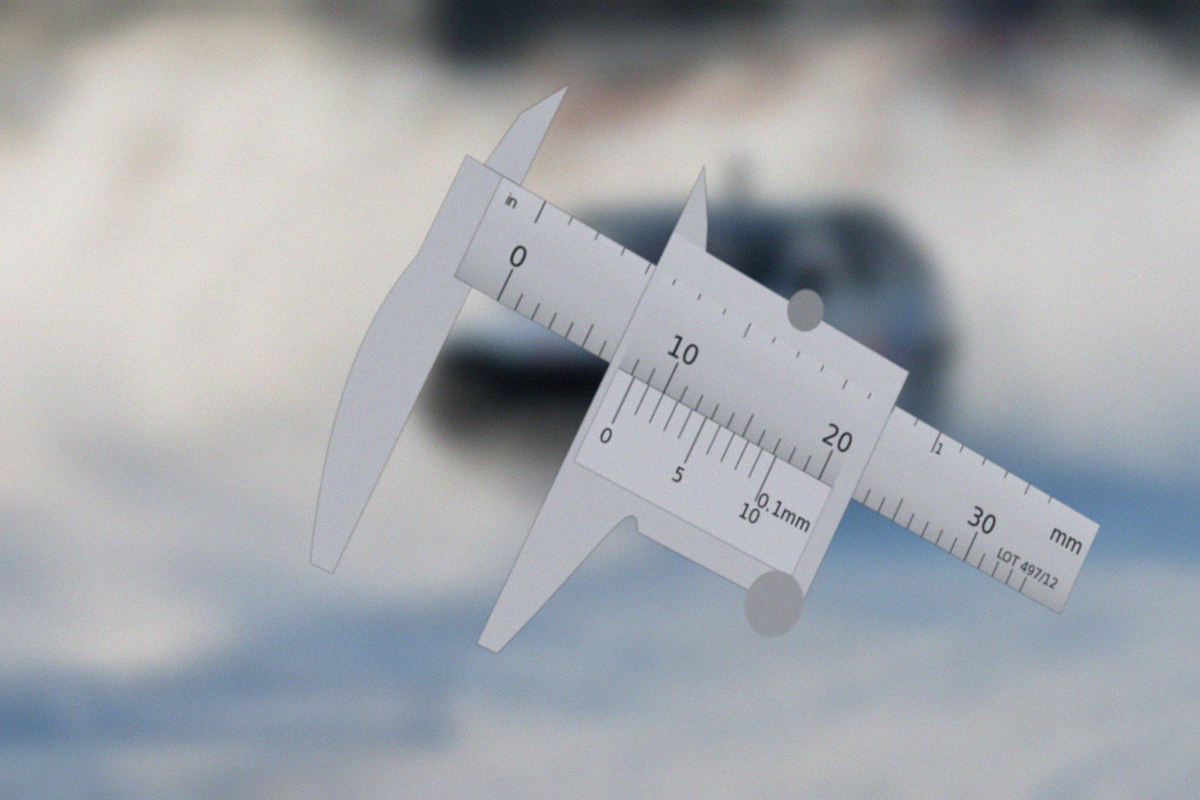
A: 8.2 mm
